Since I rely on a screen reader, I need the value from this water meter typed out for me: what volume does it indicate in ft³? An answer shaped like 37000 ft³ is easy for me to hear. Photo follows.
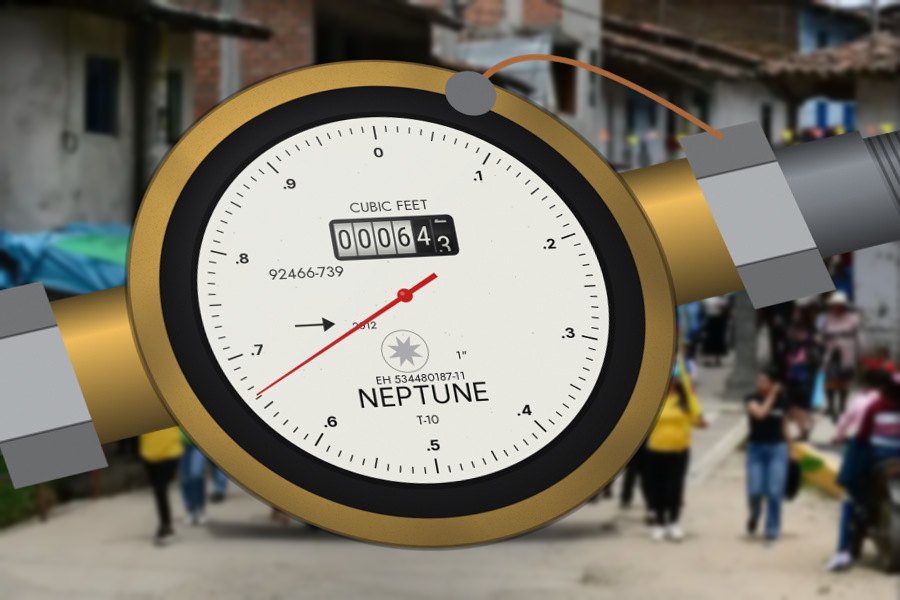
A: 642.66 ft³
